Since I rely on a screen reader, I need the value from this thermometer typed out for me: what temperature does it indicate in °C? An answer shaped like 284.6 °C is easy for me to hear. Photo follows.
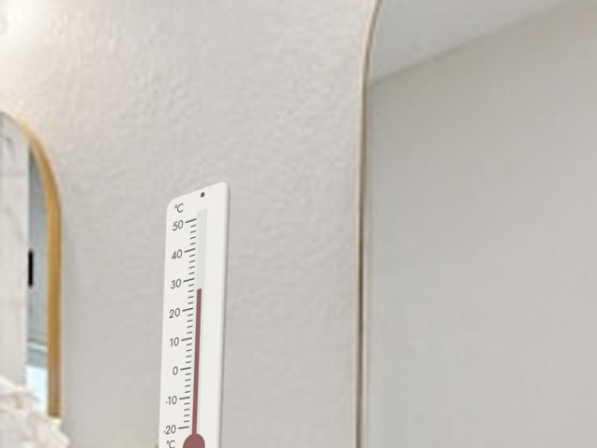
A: 26 °C
